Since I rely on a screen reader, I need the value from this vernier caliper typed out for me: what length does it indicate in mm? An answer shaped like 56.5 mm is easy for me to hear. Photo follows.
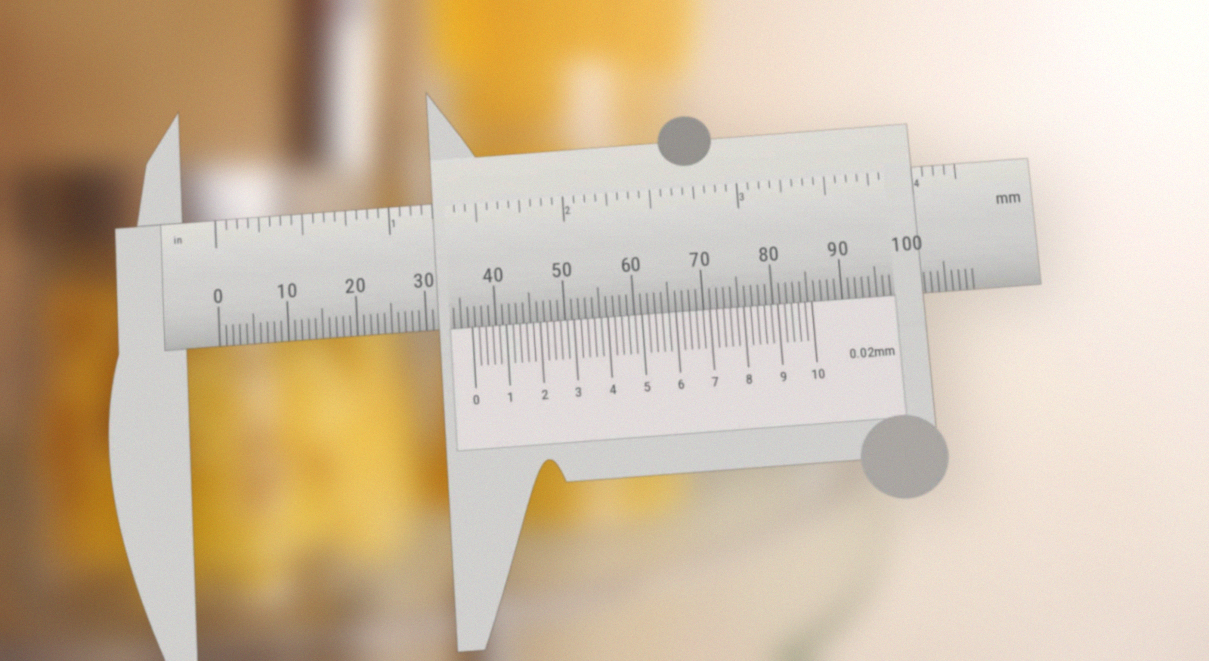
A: 36.6 mm
